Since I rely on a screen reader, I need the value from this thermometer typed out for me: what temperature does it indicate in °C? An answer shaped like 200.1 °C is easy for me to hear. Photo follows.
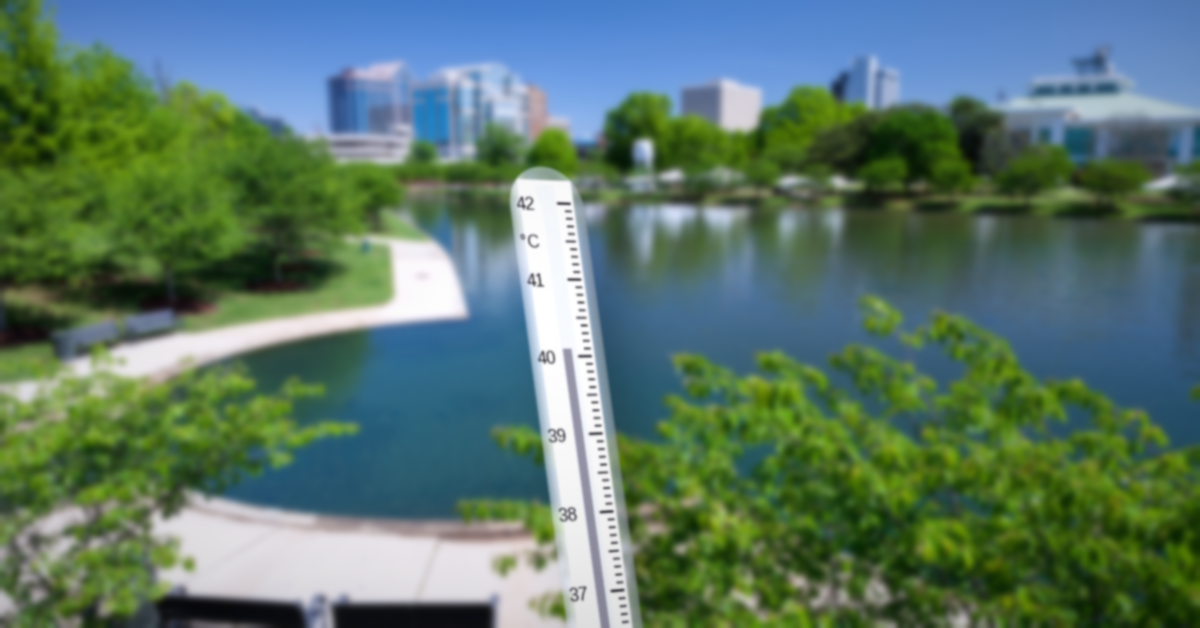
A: 40.1 °C
